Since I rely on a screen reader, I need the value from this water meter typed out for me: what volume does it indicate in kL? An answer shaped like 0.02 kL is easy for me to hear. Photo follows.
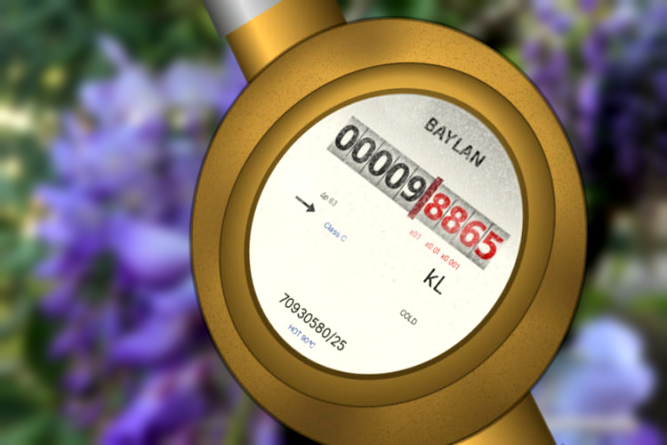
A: 9.8865 kL
